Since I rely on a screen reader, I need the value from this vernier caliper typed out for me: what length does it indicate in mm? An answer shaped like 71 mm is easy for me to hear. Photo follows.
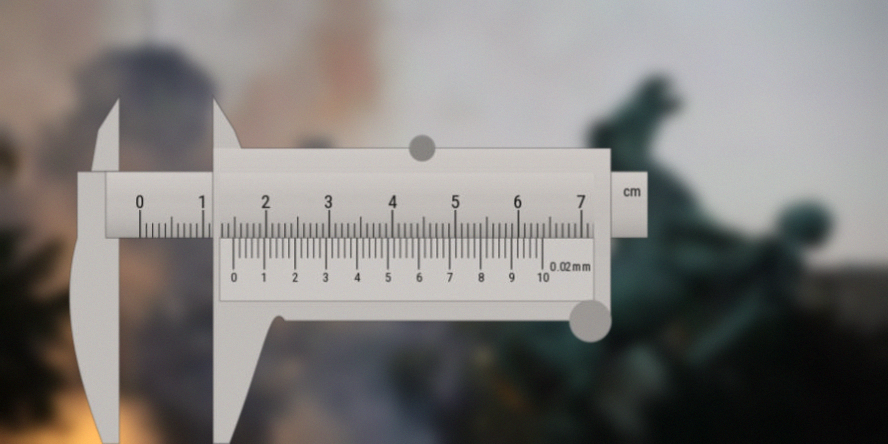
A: 14.8 mm
